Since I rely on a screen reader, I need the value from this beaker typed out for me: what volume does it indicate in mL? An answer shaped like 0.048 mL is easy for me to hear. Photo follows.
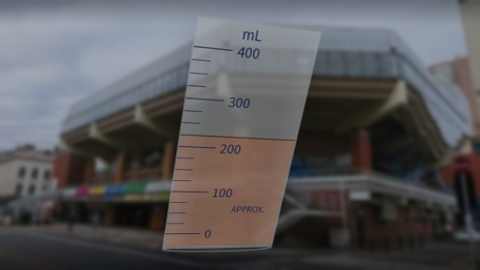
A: 225 mL
